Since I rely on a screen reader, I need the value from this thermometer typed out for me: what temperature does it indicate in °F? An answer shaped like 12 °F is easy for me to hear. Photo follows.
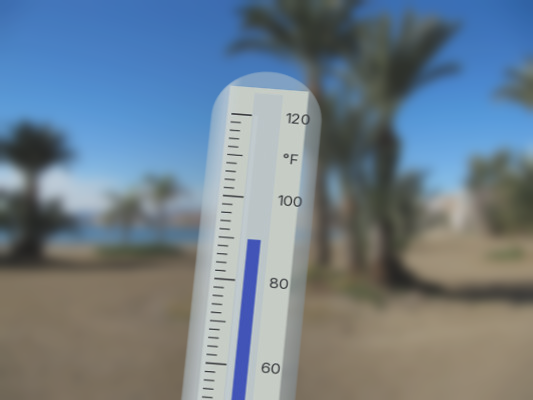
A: 90 °F
